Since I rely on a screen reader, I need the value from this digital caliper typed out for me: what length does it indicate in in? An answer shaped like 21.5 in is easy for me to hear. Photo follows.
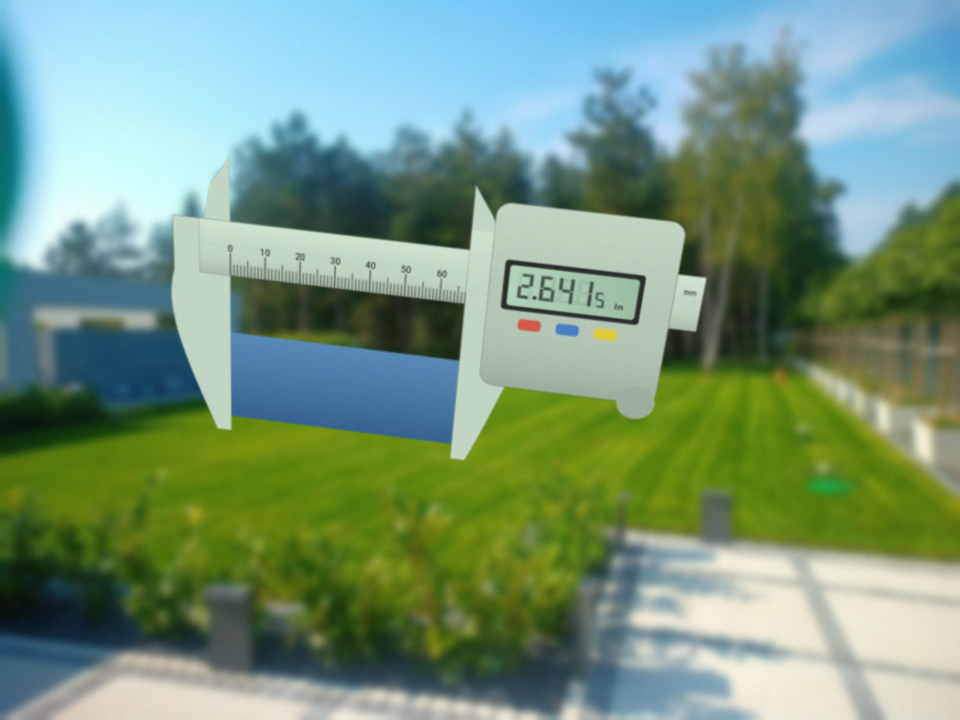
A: 2.6415 in
